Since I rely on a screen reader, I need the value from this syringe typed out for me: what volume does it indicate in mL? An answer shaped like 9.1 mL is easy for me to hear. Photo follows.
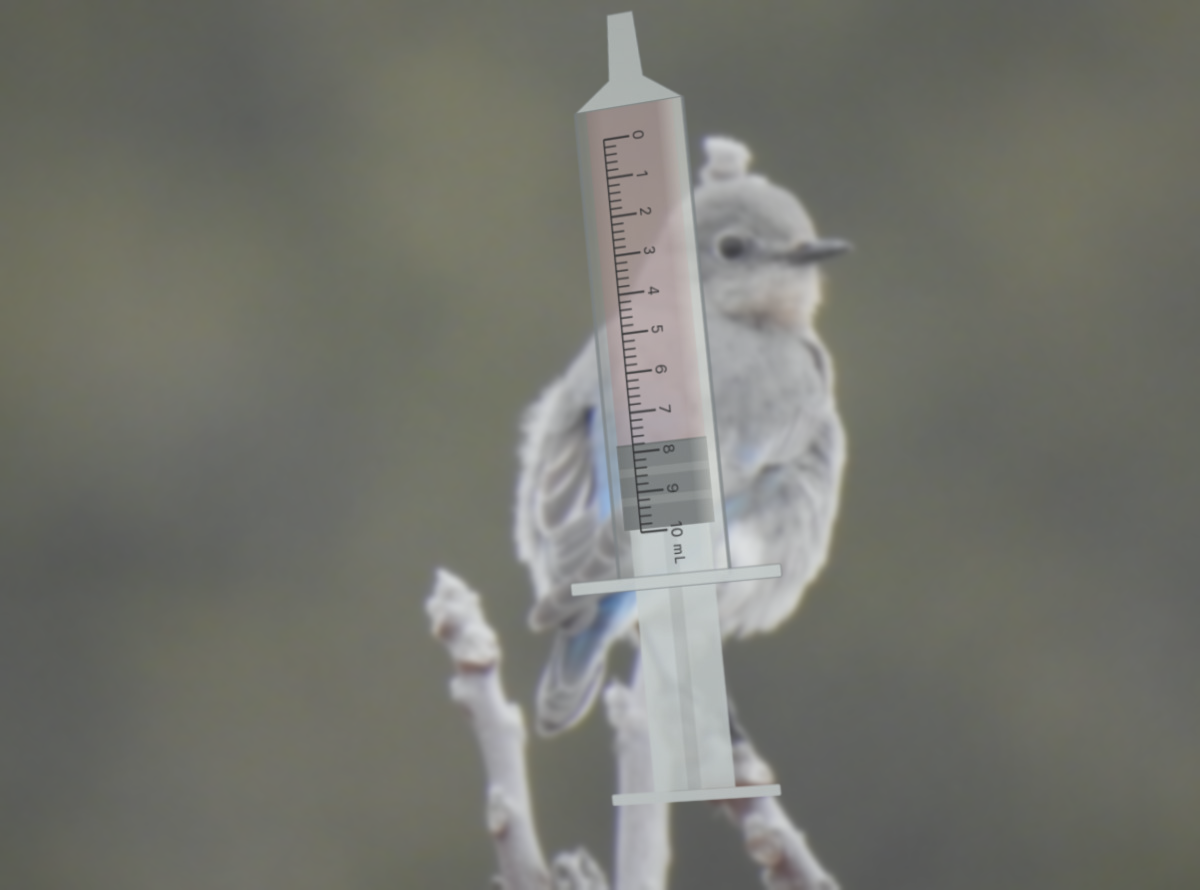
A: 7.8 mL
